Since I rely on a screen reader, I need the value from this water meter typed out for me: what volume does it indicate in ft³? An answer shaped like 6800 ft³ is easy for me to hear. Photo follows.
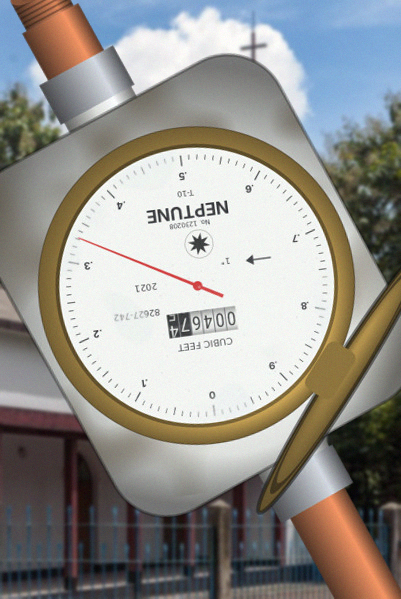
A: 4674.33 ft³
